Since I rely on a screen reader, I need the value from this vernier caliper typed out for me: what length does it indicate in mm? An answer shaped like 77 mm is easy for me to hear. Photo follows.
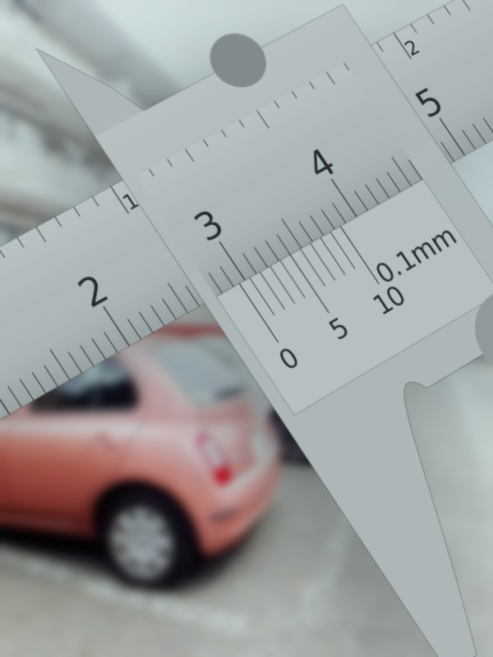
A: 29.5 mm
